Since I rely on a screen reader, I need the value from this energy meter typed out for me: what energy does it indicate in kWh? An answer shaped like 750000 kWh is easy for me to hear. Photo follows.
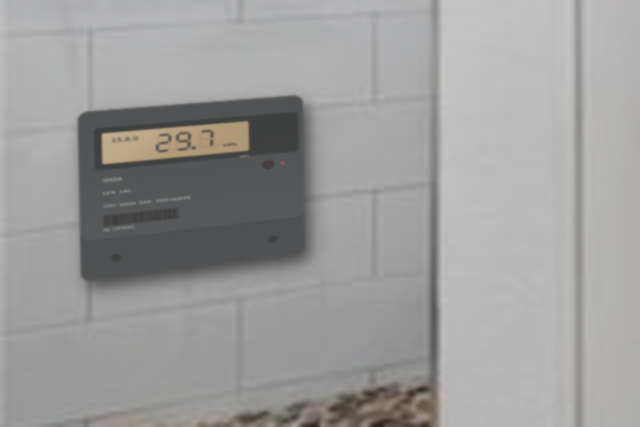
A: 29.7 kWh
